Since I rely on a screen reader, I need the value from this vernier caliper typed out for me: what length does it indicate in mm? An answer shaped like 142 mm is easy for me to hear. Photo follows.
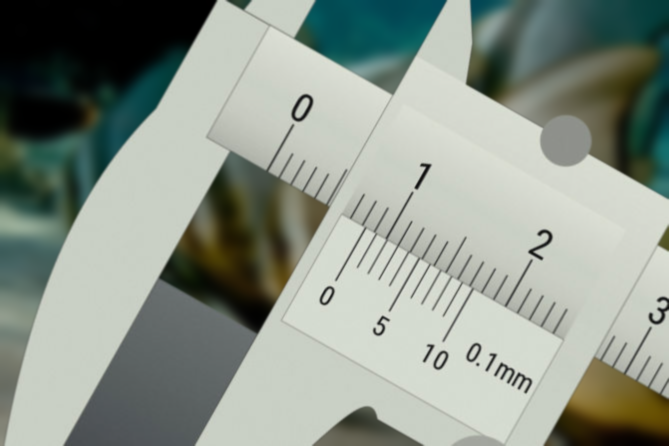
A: 8.3 mm
